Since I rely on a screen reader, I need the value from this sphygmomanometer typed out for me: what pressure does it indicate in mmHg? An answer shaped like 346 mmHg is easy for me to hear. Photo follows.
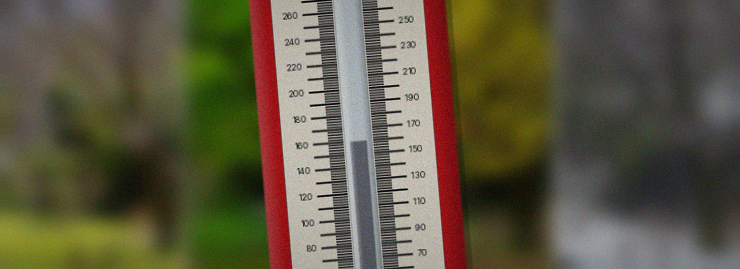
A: 160 mmHg
